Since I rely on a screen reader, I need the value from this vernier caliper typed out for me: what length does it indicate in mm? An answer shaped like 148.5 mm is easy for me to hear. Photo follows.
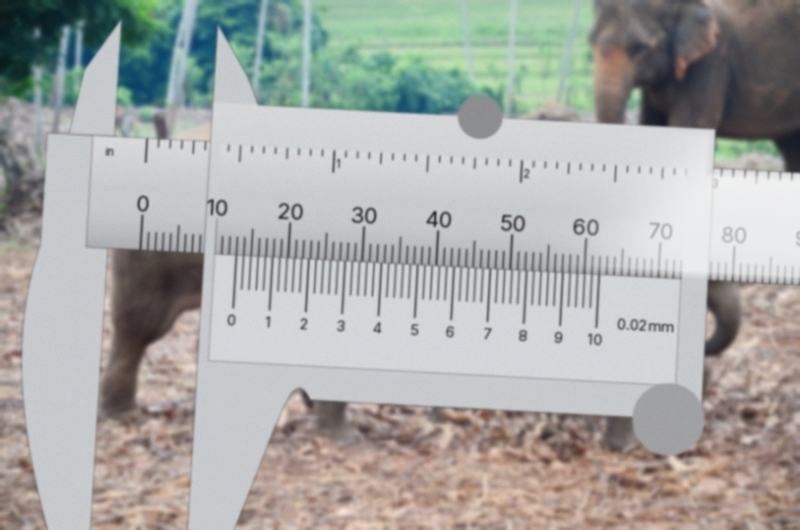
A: 13.0 mm
